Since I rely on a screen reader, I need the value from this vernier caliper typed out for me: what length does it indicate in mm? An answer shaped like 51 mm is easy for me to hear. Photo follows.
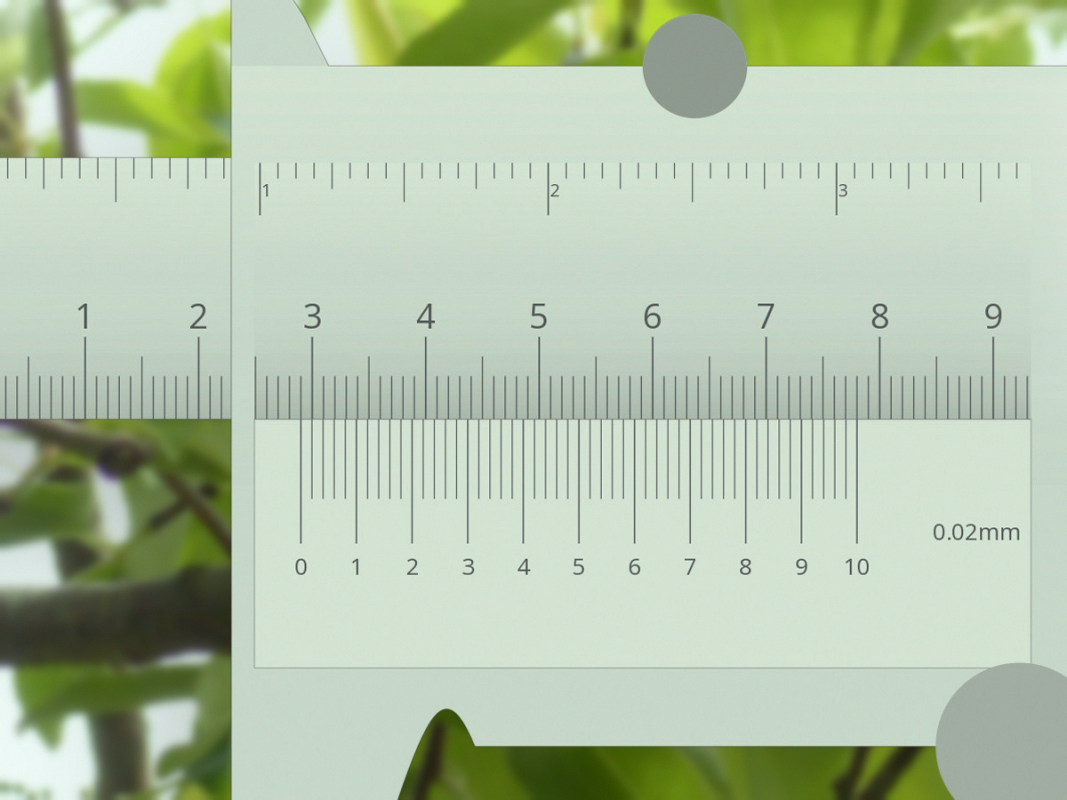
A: 29.0 mm
